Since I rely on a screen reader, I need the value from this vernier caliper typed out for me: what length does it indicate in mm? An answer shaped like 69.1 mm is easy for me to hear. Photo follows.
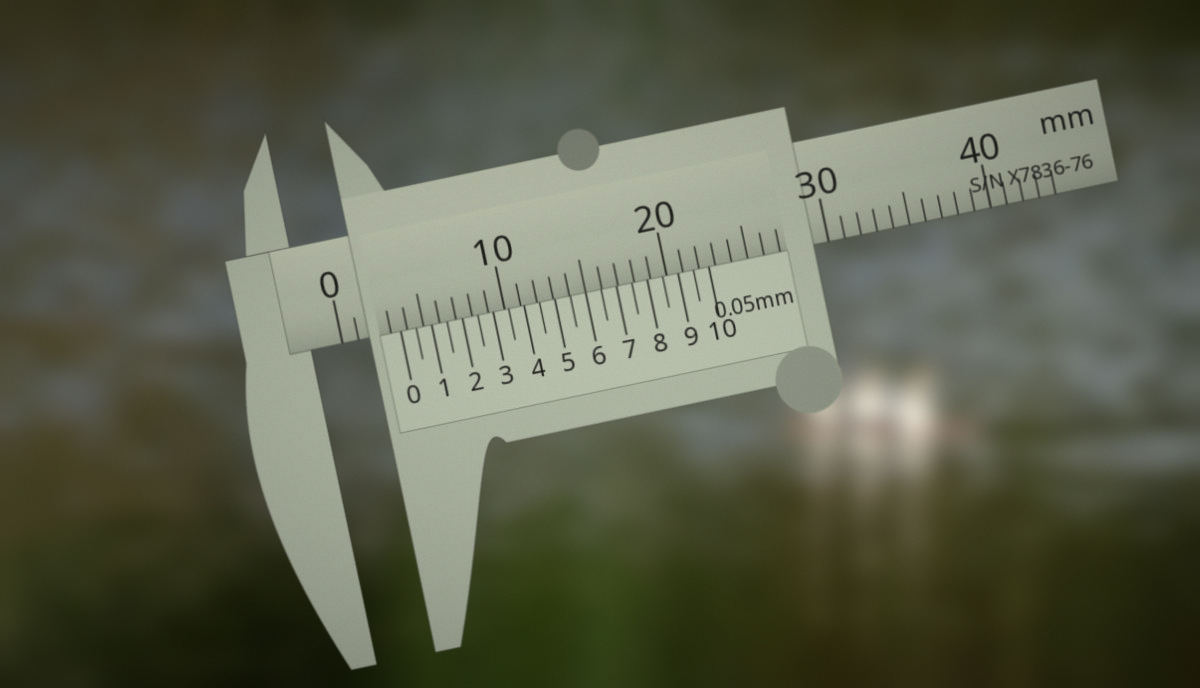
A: 3.6 mm
